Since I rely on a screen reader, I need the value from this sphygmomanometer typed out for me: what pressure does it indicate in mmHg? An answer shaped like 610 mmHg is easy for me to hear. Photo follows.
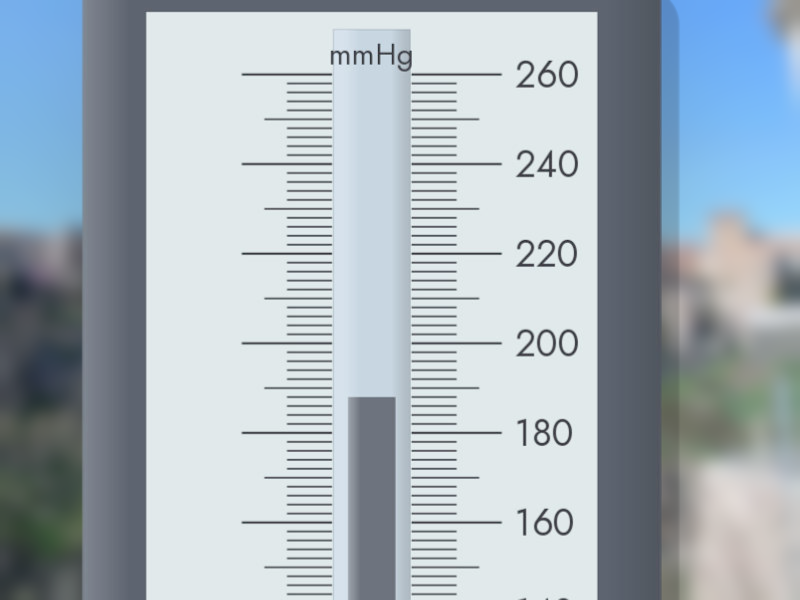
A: 188 mmHg
